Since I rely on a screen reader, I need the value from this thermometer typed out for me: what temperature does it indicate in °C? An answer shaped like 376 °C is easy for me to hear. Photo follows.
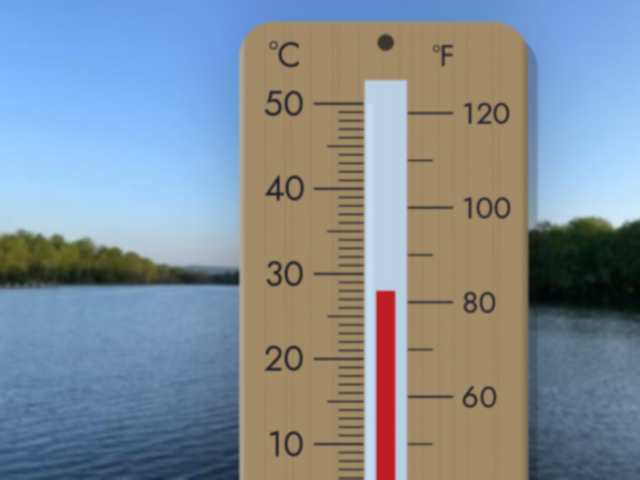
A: 28 °C
